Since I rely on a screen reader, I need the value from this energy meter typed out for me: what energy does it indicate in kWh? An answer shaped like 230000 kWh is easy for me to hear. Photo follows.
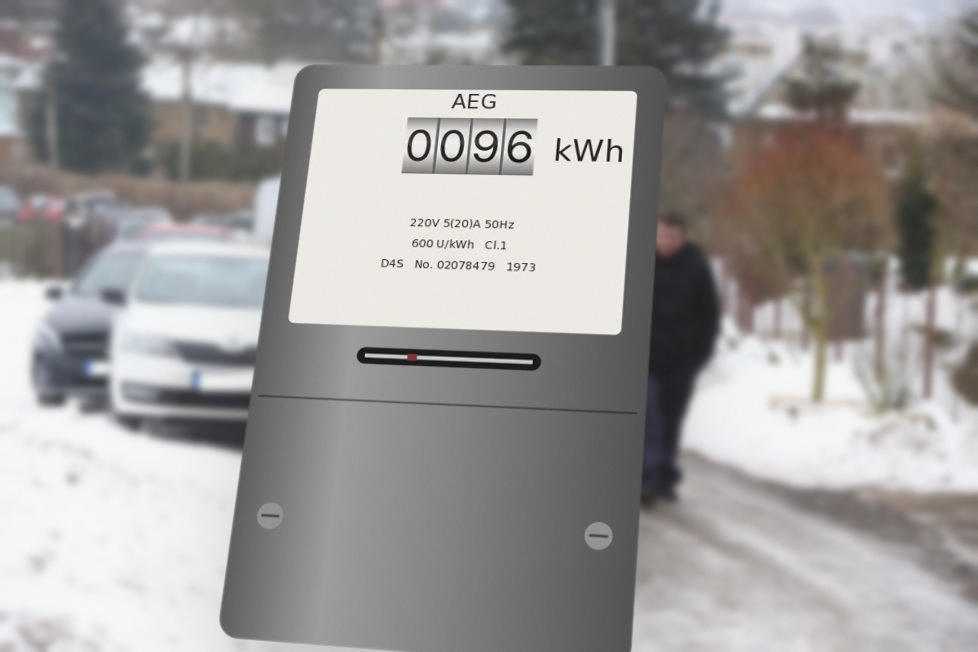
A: 96 kWh
